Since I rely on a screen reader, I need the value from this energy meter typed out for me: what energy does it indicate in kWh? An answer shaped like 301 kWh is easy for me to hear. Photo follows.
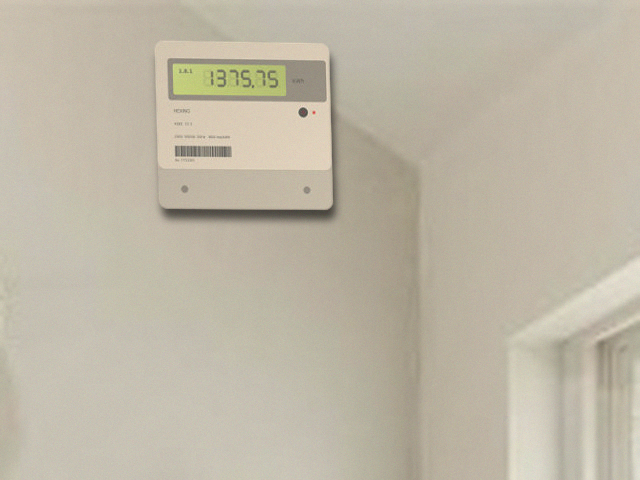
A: 1375.75 kWh
